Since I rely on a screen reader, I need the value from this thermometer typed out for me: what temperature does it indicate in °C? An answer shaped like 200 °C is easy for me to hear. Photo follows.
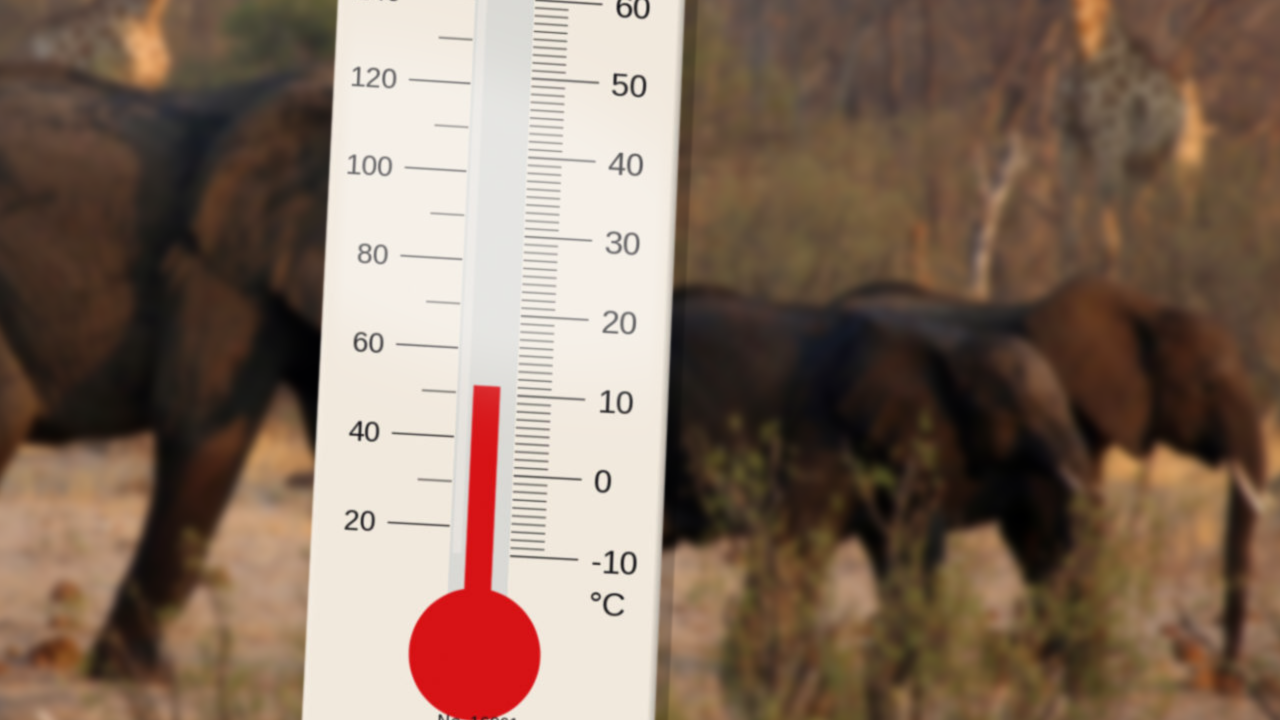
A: 11 °C
